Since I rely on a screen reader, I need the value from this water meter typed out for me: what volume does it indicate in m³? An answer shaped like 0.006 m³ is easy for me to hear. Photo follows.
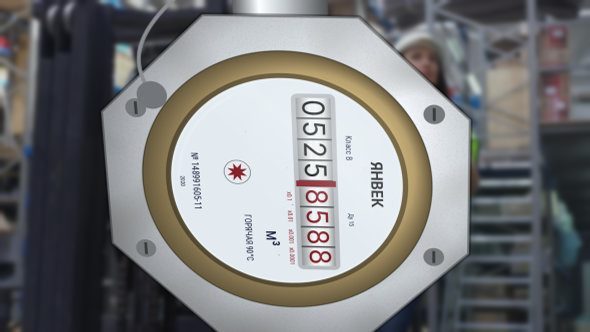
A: 525.8588 m³
